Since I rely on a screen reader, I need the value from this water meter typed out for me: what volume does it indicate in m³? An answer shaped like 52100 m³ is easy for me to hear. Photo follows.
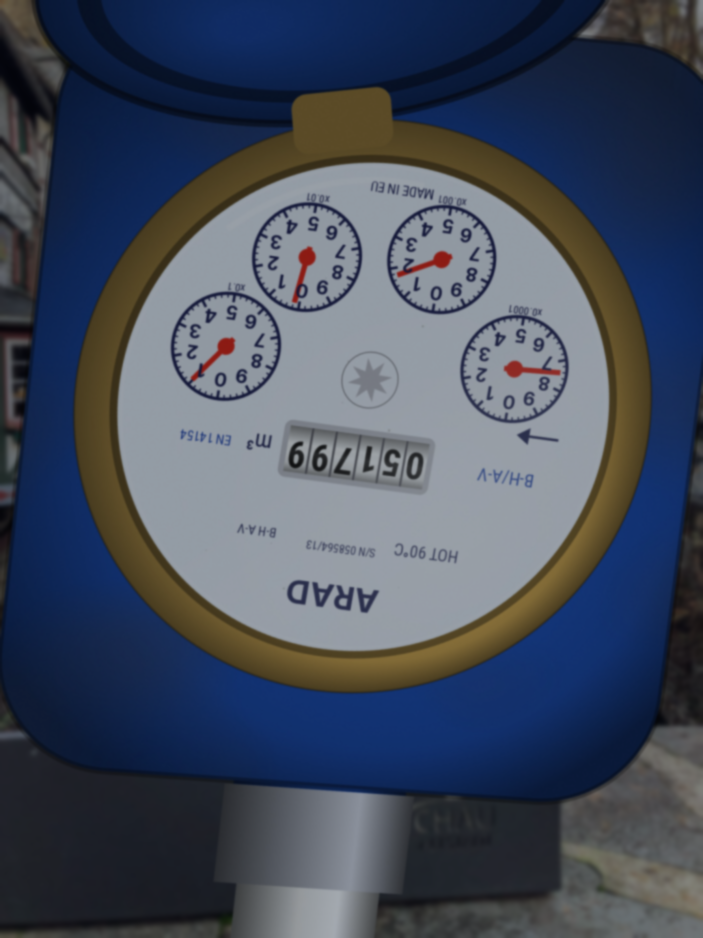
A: 51799.1017 m³
